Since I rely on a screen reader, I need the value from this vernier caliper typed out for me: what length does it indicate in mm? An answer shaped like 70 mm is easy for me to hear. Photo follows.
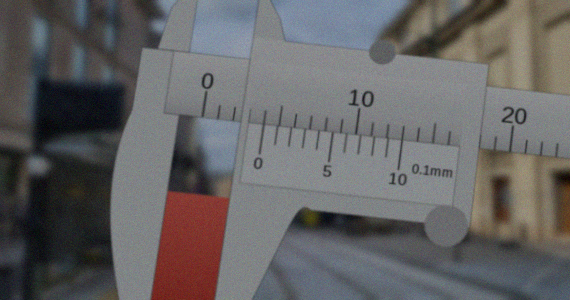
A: 4.0 mm
